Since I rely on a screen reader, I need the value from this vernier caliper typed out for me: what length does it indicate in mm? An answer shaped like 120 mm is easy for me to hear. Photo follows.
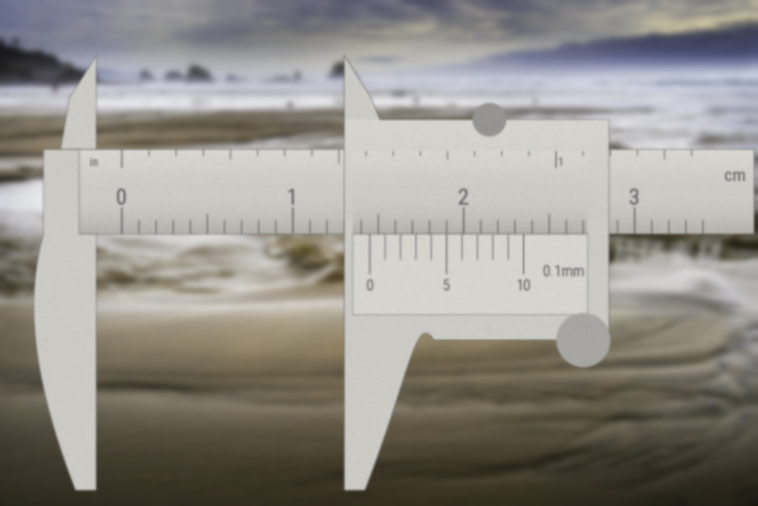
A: 14.5 mm
